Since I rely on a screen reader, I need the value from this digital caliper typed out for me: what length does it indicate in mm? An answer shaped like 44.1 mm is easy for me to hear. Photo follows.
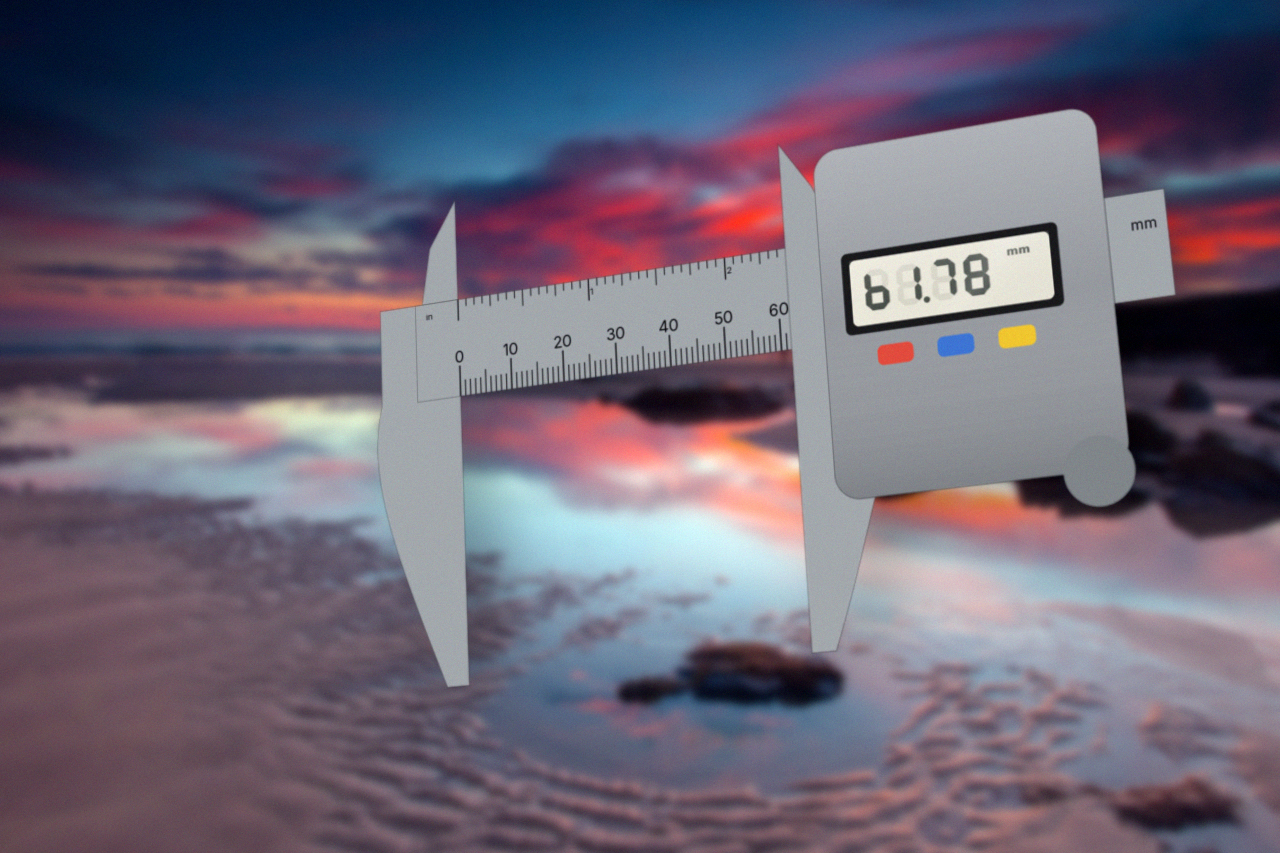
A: 61.78 mm
